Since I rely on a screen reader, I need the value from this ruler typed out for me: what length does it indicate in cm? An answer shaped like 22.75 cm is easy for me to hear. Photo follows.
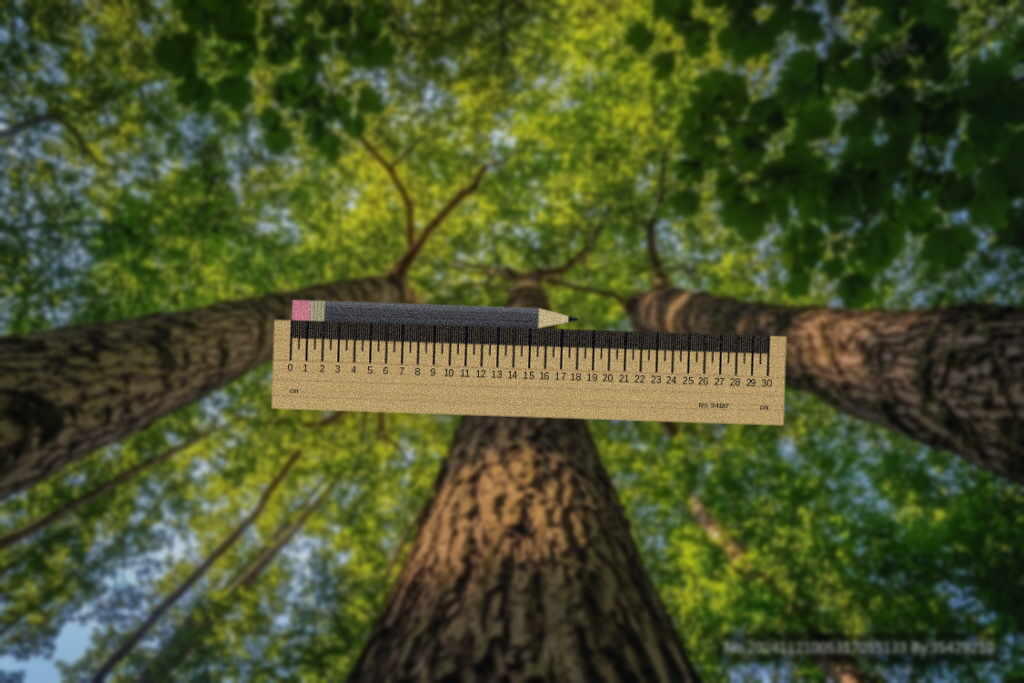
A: 18 cm
